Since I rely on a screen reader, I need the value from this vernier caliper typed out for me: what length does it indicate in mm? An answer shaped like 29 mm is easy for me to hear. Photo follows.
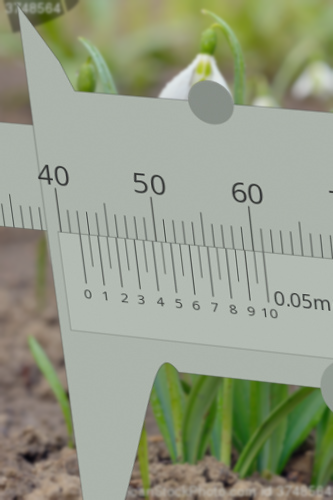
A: 42.0 mm
